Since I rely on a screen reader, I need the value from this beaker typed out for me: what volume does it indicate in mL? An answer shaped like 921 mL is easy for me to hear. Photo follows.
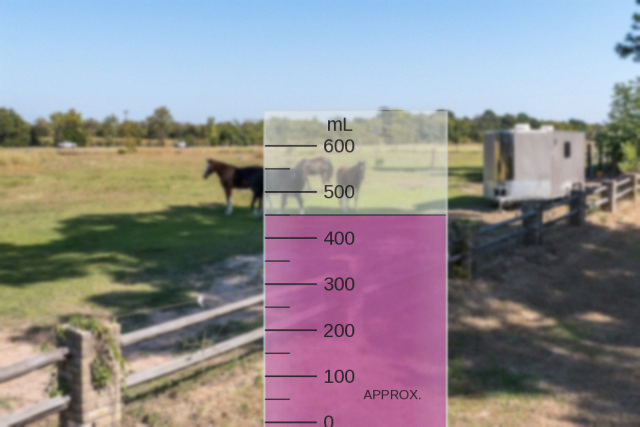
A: 450 mL
